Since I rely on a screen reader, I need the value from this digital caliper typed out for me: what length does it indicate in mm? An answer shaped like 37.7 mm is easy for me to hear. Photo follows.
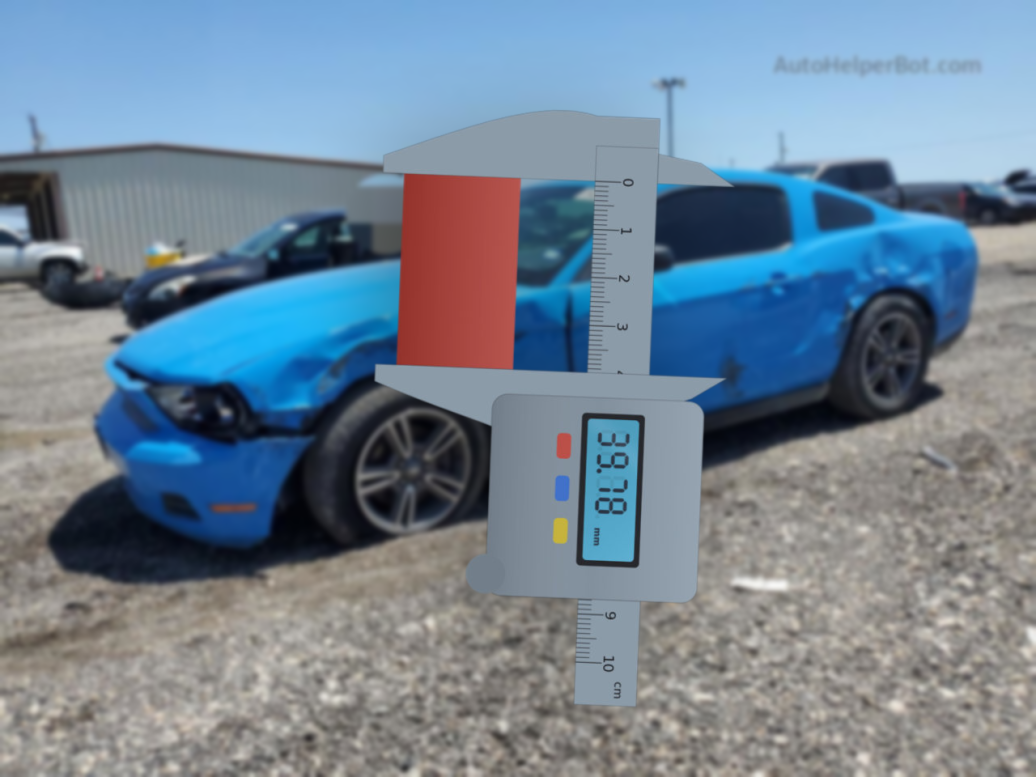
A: 39.78 mm
